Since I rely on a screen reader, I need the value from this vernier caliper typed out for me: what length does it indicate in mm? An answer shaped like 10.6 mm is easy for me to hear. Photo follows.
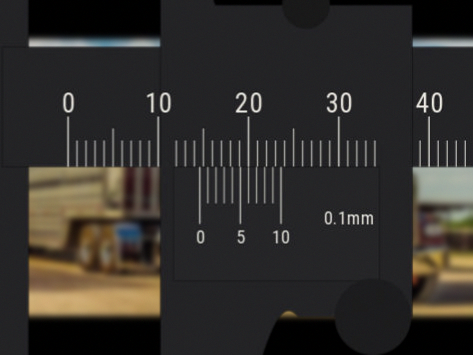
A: 14.6 mm
